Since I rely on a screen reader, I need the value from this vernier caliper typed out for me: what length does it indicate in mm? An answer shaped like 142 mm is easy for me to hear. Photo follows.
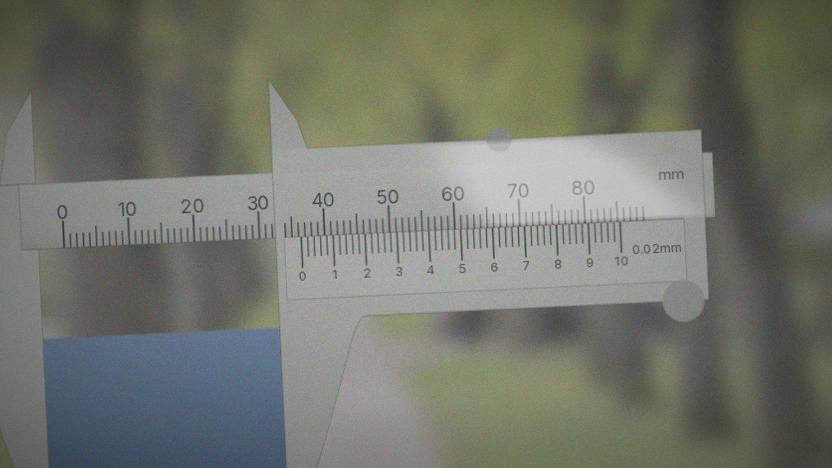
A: 36.4 mm
